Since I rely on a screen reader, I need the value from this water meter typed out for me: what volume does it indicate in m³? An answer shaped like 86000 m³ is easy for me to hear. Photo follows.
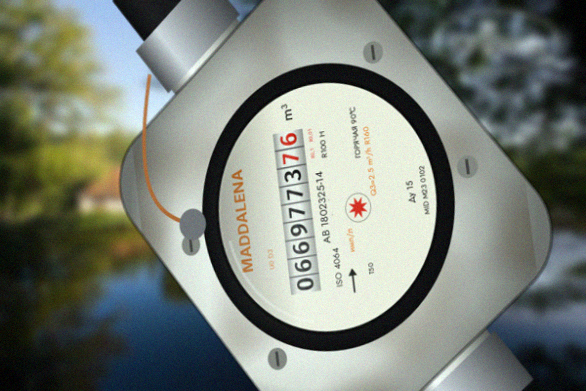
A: 669773.76 m³
